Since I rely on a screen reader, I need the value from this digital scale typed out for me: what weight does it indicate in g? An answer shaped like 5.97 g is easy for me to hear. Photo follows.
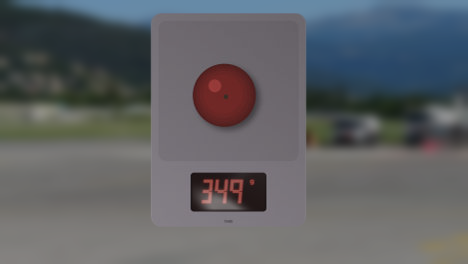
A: 349 g
